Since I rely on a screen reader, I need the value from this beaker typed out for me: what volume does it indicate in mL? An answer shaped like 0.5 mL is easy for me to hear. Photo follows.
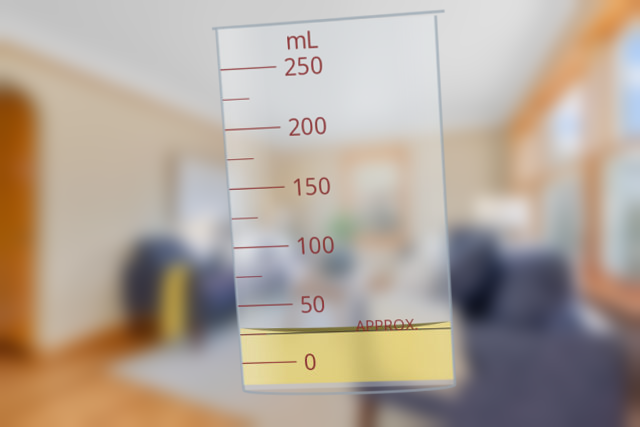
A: 25 mL
